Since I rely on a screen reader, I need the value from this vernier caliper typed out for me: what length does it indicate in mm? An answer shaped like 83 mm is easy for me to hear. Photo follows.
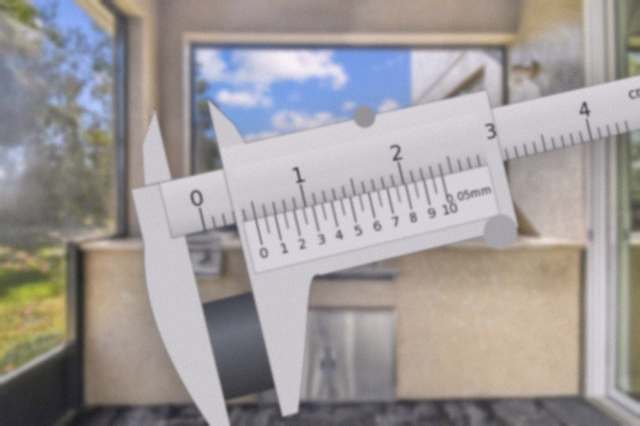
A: 5.0 mm
